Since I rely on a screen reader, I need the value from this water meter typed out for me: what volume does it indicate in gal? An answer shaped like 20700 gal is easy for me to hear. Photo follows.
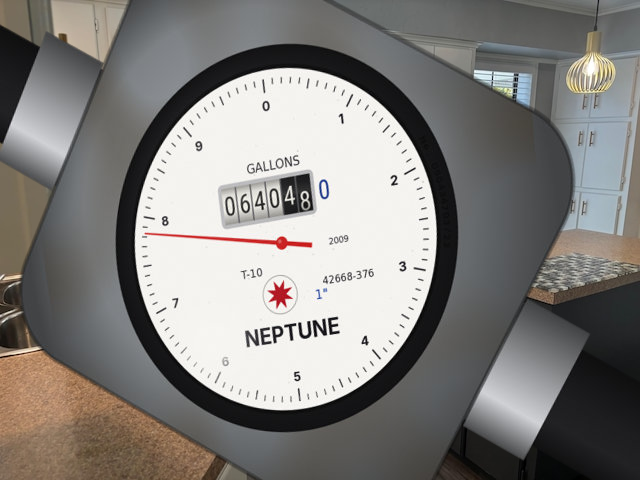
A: 640477.8 gal
